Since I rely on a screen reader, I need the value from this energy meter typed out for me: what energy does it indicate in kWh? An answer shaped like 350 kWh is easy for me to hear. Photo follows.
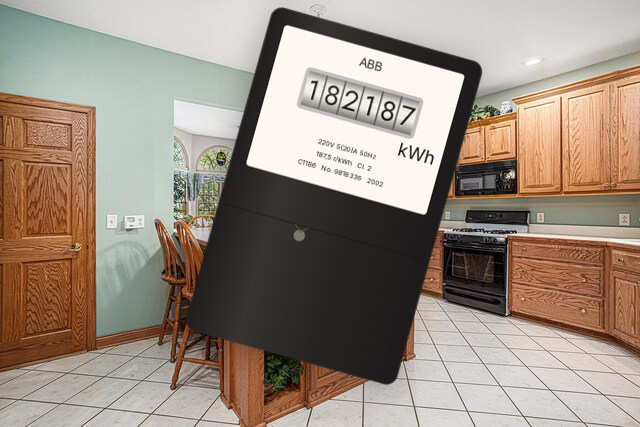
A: 182187 kWh
